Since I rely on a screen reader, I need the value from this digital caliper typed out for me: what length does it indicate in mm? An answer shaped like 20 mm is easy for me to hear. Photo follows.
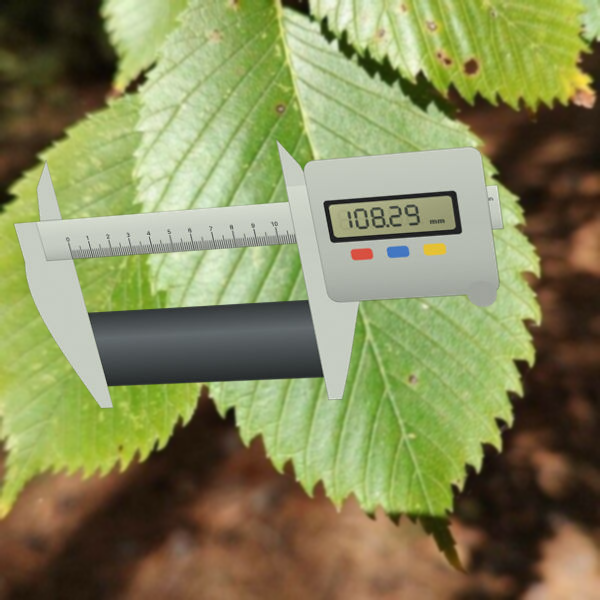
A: 108.29 mm
